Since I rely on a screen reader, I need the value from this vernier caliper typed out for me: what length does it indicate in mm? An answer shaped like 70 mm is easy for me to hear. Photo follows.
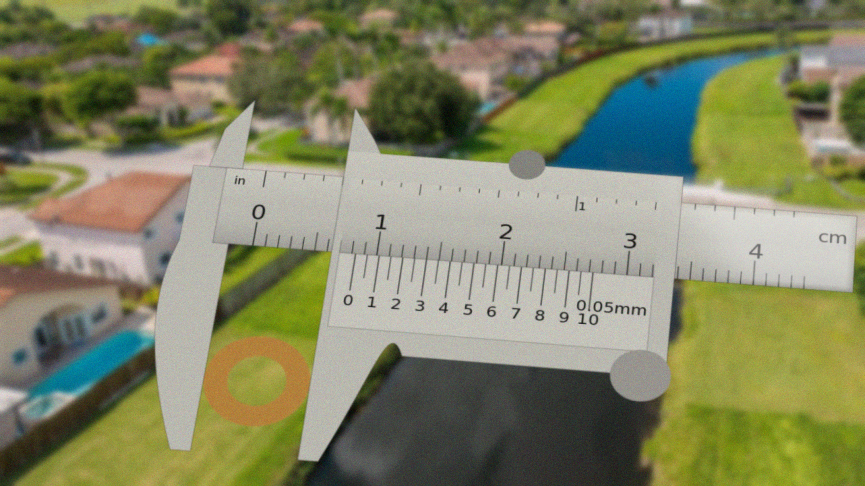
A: 8.3 mm
